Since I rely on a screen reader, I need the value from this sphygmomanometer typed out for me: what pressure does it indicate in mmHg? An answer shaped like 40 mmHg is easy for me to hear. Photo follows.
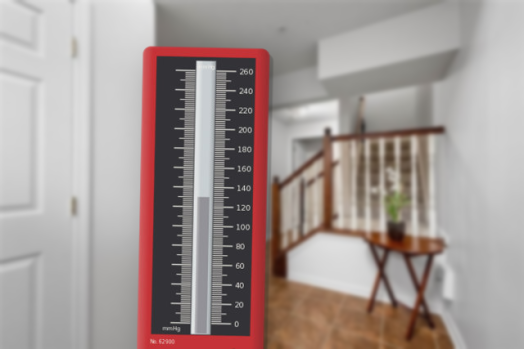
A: 130 mmHg
